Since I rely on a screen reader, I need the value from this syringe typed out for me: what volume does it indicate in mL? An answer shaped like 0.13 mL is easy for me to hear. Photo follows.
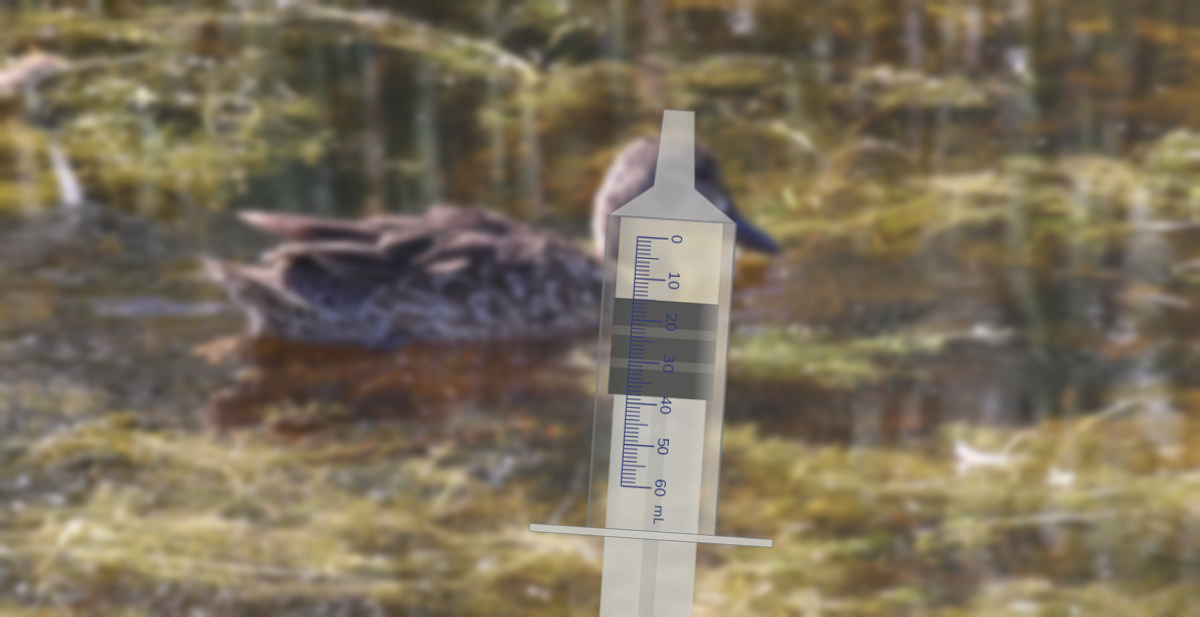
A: 15 mL
